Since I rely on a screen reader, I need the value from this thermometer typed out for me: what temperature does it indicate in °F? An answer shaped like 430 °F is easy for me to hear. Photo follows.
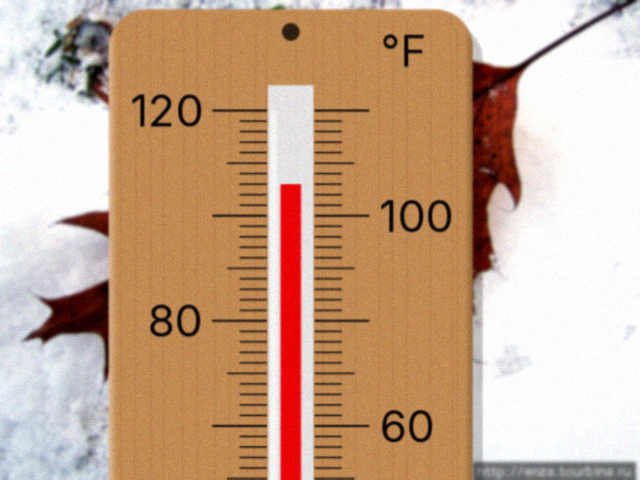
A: 106 °F
